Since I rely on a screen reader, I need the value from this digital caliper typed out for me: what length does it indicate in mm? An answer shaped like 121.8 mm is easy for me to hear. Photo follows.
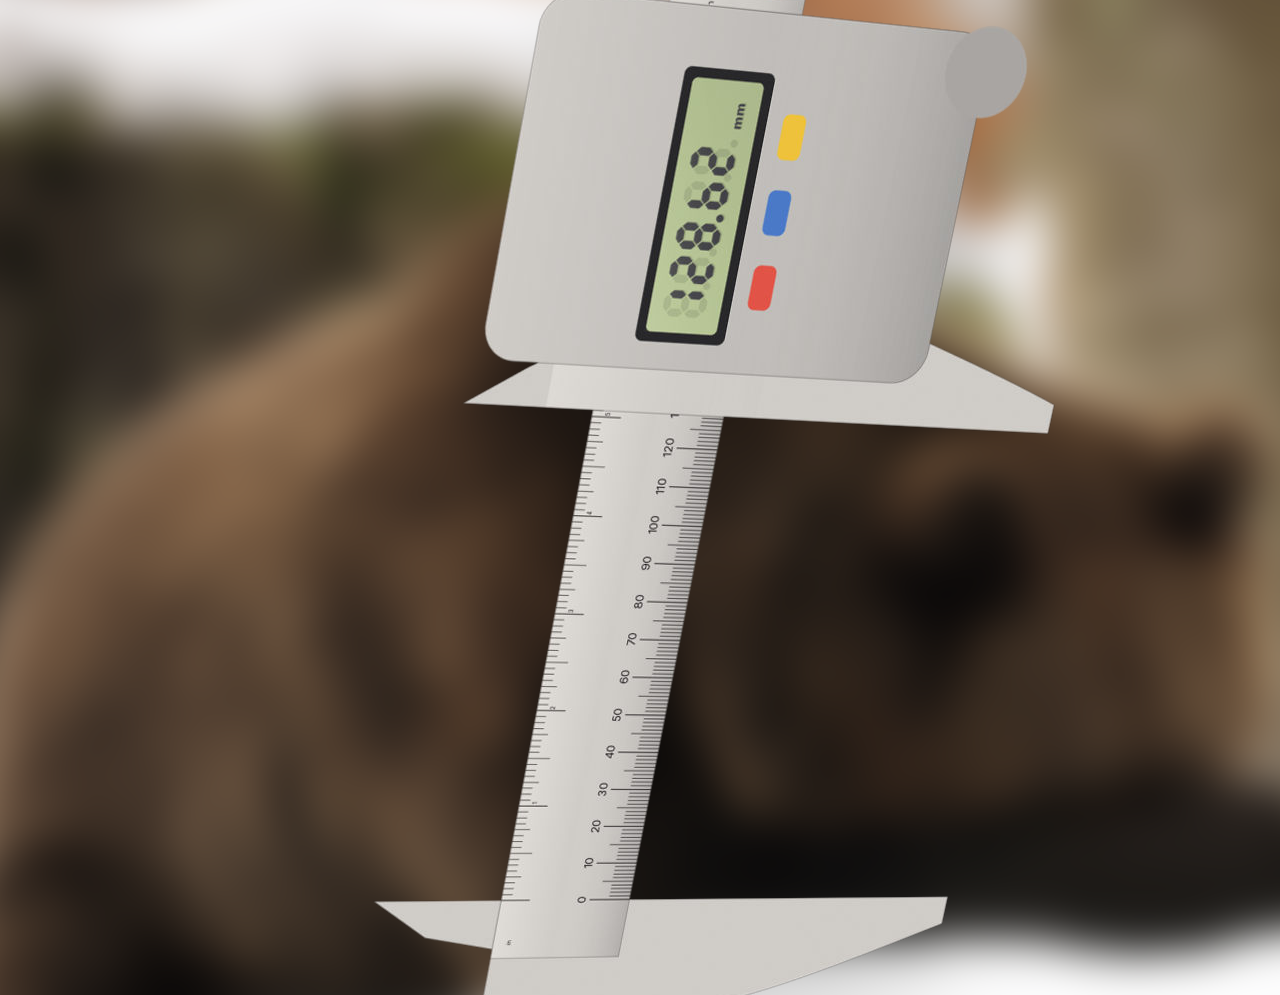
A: 128.62 mm
